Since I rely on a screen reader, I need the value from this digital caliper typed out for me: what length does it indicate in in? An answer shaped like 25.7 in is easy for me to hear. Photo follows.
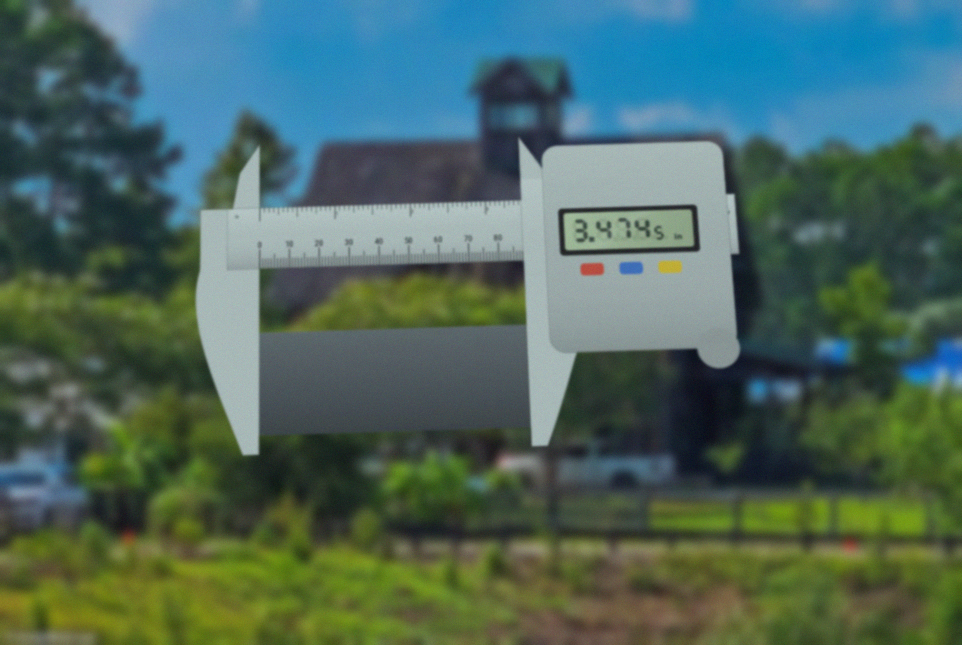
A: 3.4745 in
